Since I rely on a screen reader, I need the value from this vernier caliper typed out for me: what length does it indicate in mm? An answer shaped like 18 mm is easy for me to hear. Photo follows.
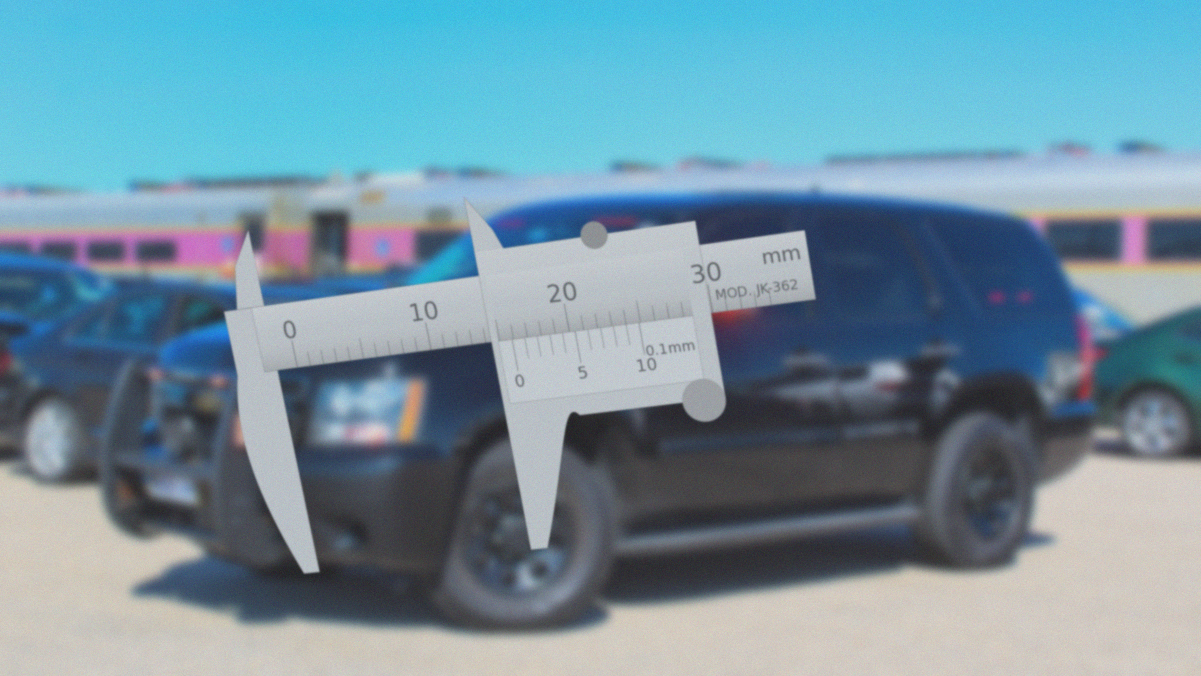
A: 15.9 mm
